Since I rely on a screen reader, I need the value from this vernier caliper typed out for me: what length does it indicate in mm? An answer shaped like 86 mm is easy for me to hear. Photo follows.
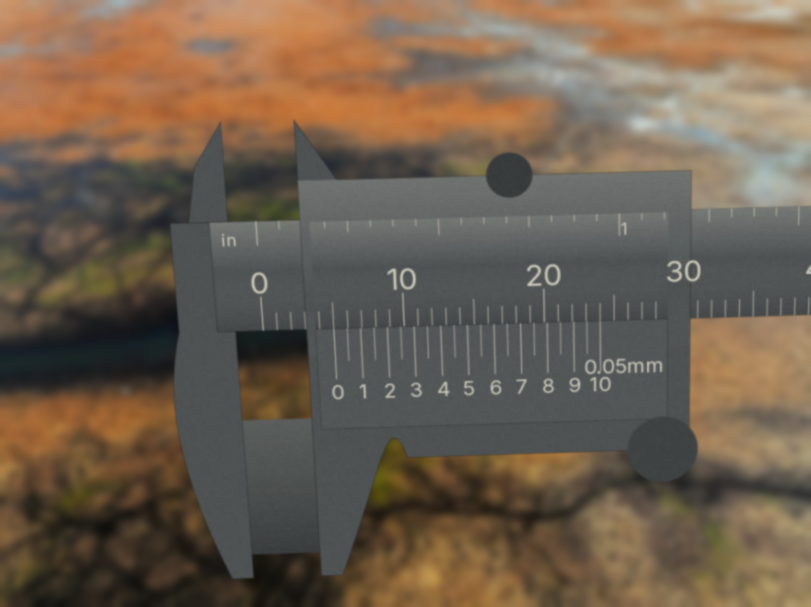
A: 5.0 mm
